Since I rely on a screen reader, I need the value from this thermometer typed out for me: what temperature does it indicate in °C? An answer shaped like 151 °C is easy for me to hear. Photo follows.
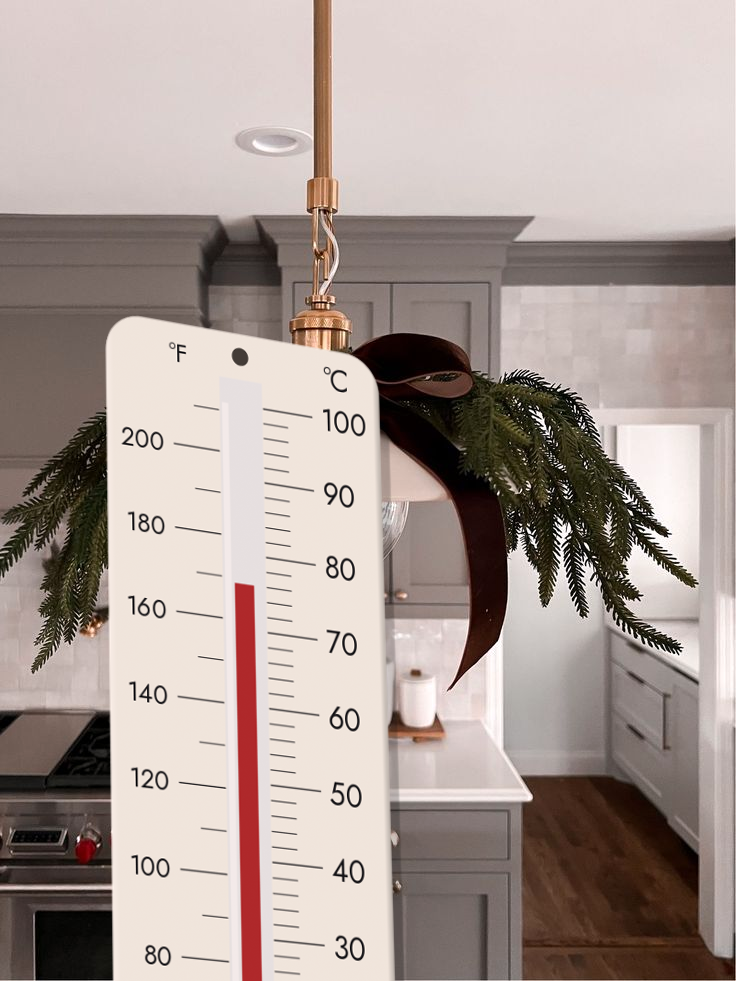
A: 76 °C
